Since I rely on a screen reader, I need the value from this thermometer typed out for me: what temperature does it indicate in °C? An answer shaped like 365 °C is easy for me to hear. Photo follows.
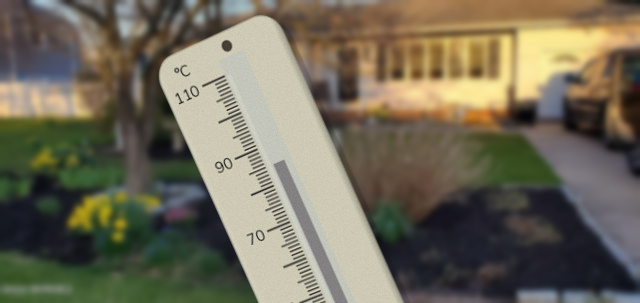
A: 85 °C
